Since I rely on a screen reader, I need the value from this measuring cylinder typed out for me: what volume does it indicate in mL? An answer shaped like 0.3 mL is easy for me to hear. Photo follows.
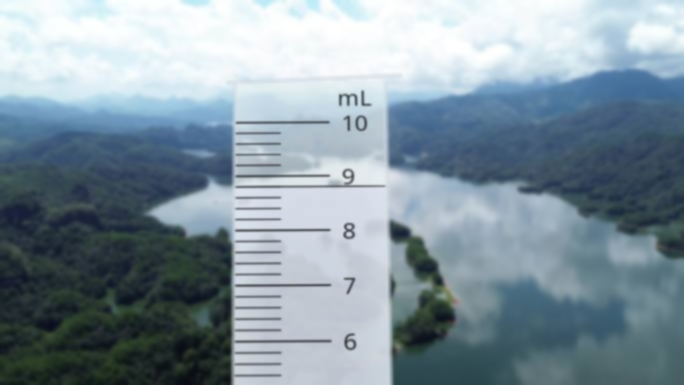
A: 8.8 mL
